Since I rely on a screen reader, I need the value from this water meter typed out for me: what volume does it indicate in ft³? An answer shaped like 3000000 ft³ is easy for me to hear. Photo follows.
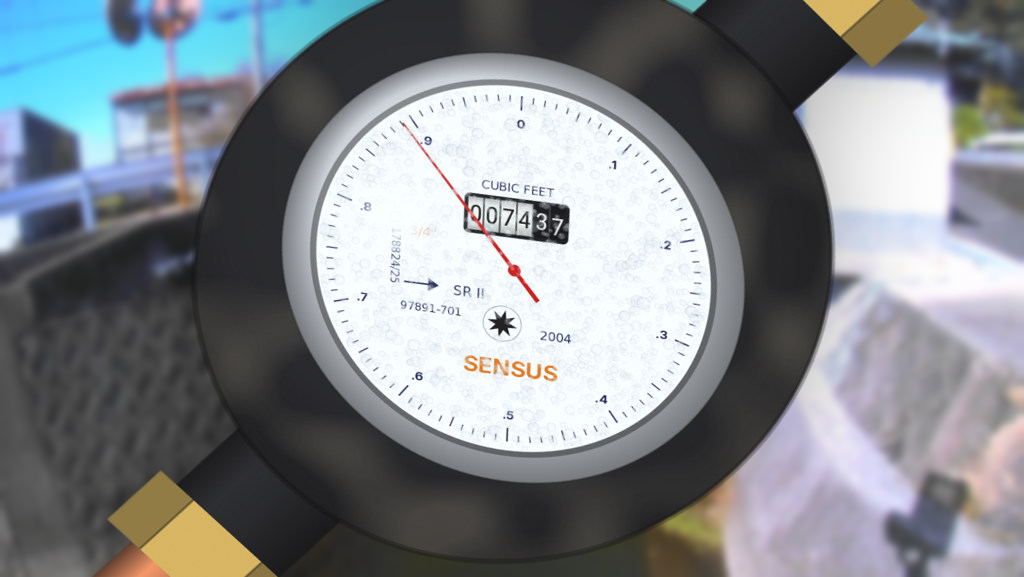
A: 7436.89 ft³
